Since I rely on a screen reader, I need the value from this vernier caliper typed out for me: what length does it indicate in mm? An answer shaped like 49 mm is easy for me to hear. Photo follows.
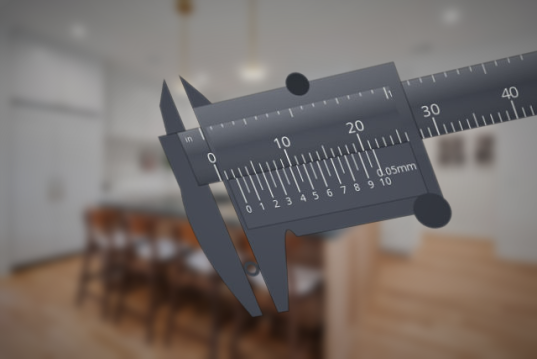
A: 2.2 mm
